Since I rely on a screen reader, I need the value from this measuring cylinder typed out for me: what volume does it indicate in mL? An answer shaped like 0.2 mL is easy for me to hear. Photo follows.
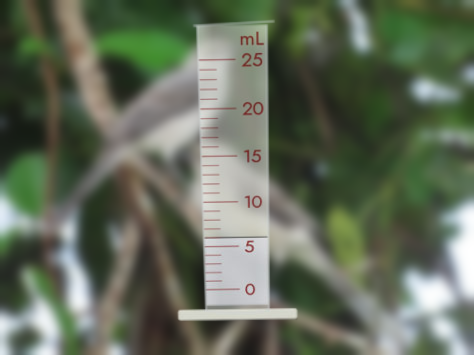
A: 6 mL
